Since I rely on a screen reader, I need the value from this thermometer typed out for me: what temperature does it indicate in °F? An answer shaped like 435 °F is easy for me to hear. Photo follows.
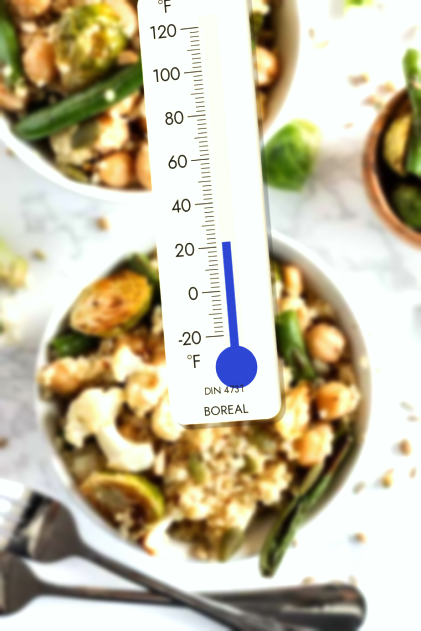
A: 22 °F
